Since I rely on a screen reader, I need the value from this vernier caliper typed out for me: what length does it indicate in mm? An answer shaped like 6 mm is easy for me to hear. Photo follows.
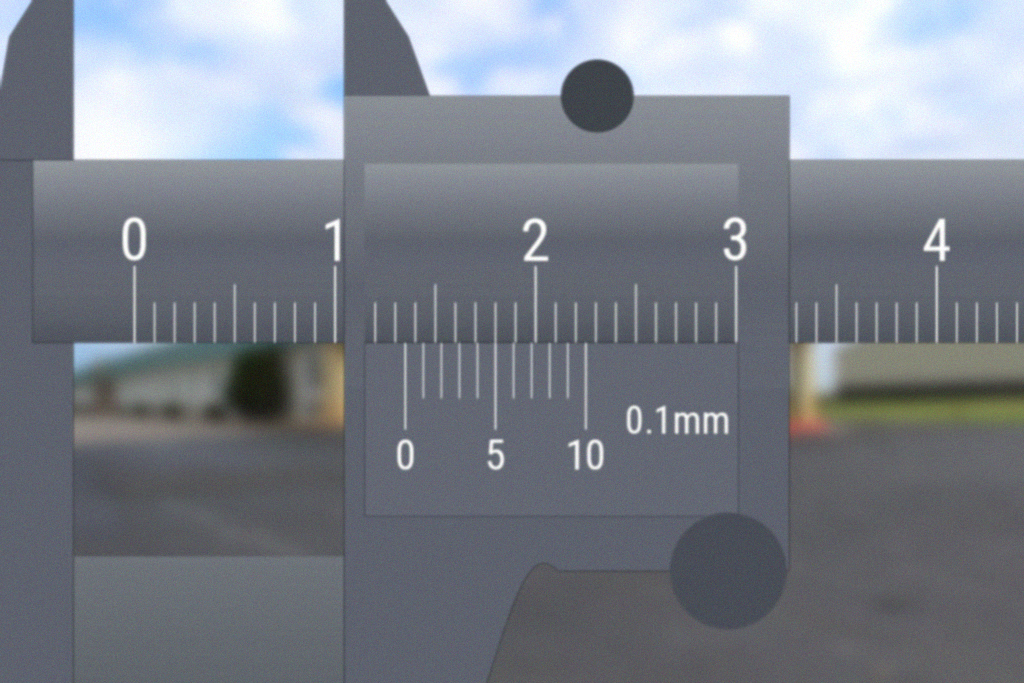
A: 13.5 mm
